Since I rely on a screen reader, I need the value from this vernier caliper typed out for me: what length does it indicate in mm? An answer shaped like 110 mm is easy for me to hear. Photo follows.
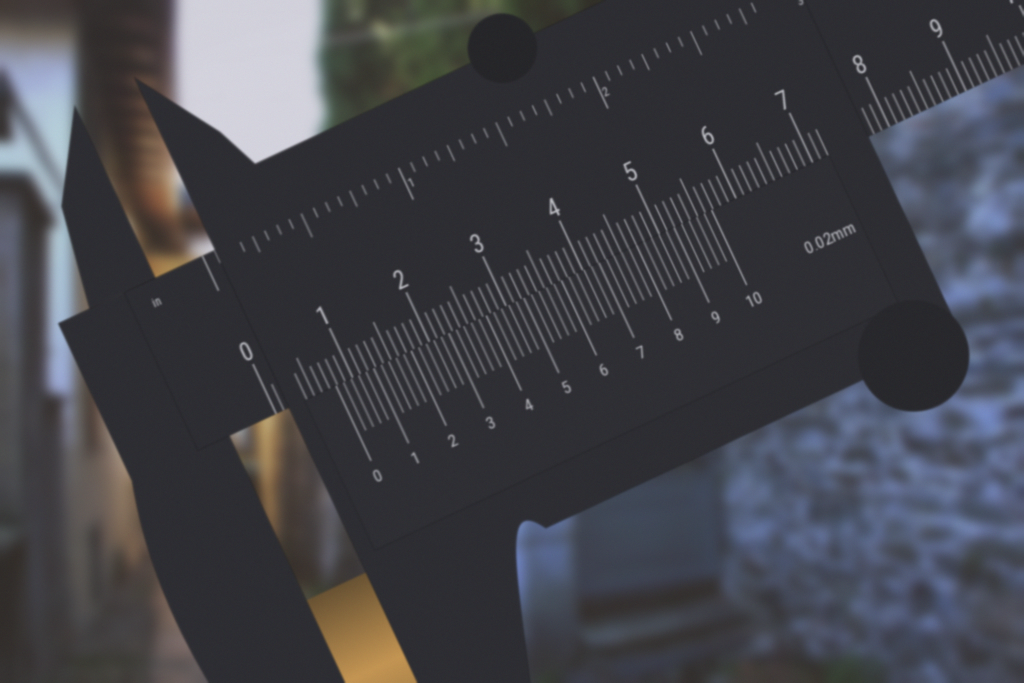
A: 7.8 mm
